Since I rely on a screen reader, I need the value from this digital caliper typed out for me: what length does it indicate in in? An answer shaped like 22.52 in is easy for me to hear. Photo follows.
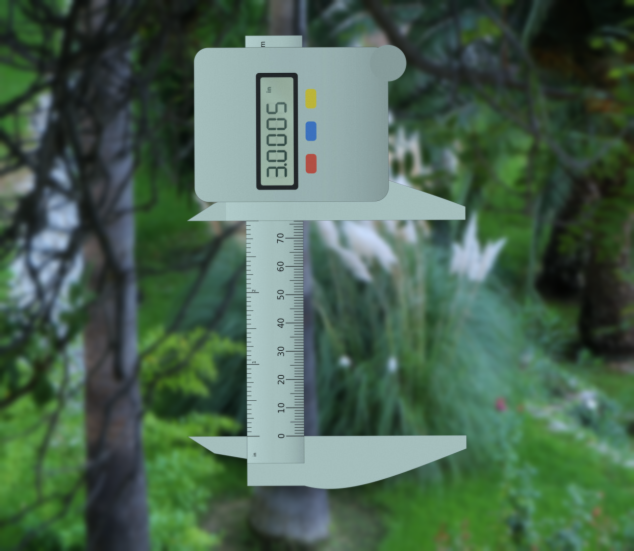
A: 3.0005 in
